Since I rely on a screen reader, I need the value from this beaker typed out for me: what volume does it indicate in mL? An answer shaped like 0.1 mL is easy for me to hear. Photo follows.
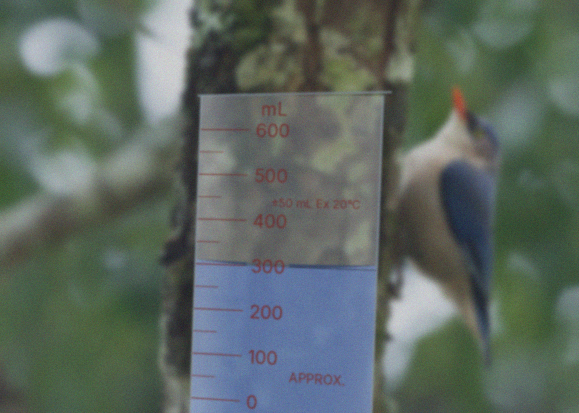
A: 300 mL
